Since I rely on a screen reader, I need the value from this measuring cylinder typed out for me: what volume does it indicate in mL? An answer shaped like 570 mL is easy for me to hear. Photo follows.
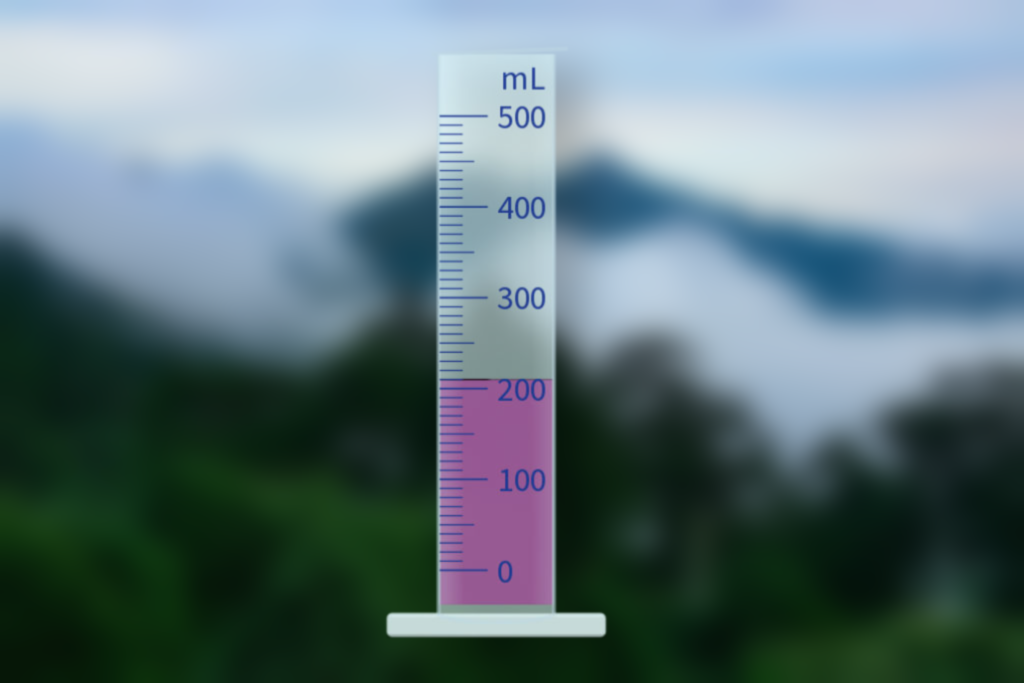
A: 210 mL
